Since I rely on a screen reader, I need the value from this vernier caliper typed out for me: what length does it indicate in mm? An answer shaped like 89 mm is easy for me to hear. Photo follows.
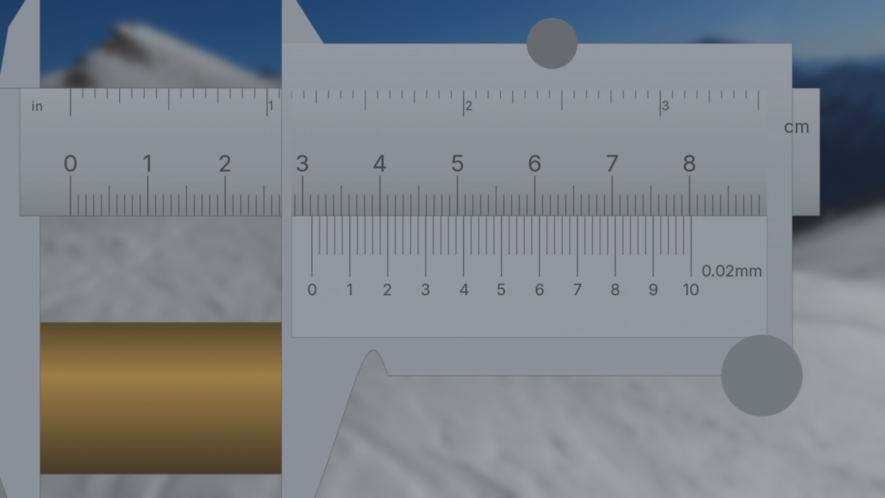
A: 31.2 mm
